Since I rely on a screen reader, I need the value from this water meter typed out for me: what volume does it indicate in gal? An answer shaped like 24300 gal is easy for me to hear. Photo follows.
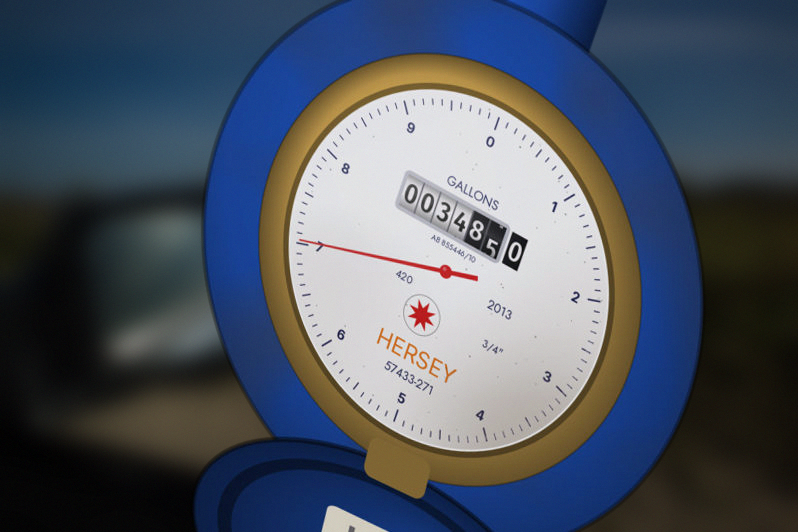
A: 34847.0 gal
